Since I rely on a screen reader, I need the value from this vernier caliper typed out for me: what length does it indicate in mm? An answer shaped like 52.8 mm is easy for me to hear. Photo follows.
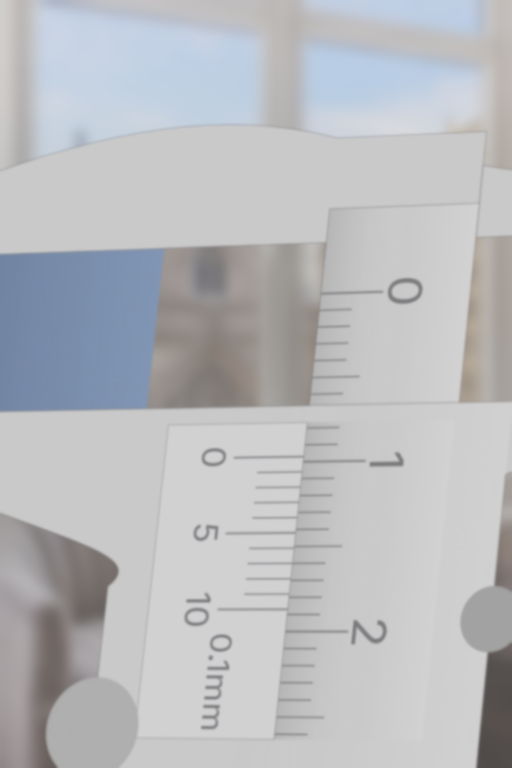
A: 9.7 mm
